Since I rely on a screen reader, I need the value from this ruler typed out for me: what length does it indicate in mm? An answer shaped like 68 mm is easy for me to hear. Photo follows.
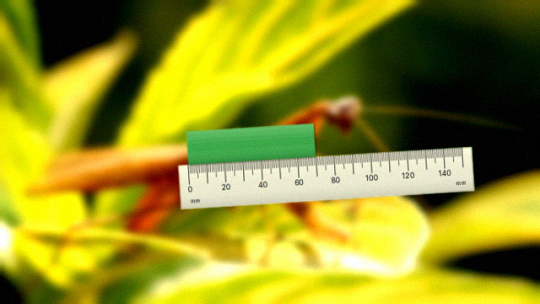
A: 70 mm
